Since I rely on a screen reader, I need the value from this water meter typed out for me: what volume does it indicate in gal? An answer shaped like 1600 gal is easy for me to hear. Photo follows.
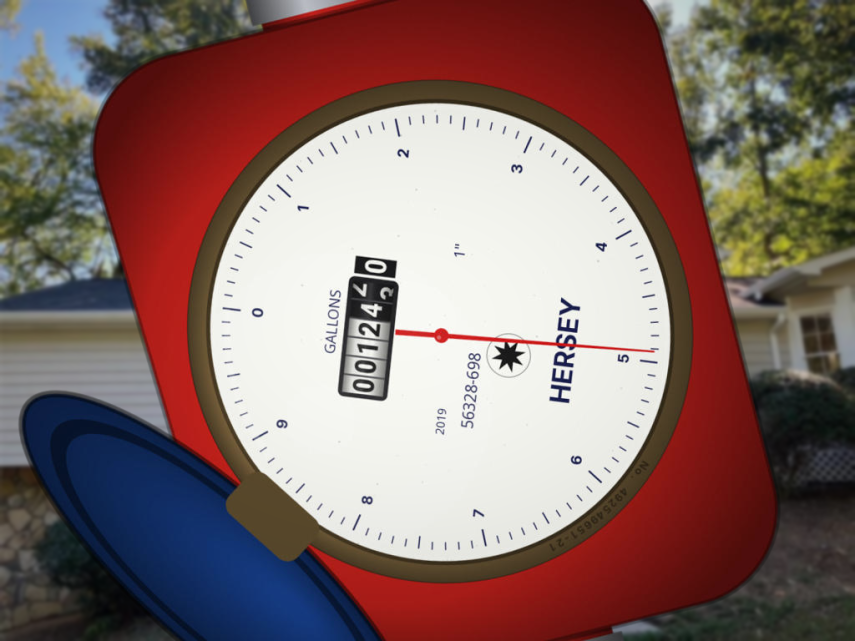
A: 12424.9 gal
